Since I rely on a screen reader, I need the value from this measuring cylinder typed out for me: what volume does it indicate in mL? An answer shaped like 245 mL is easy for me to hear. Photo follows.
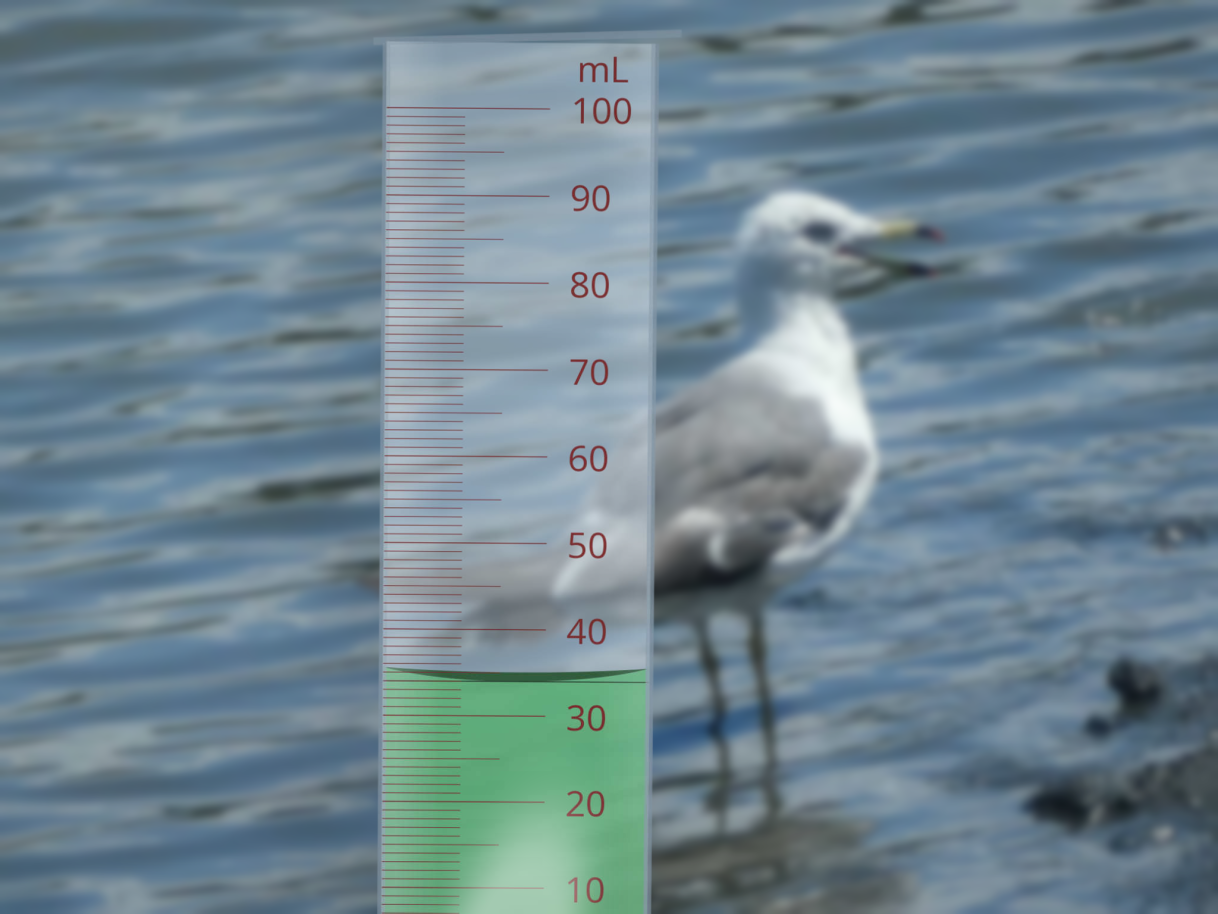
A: 34 mL
